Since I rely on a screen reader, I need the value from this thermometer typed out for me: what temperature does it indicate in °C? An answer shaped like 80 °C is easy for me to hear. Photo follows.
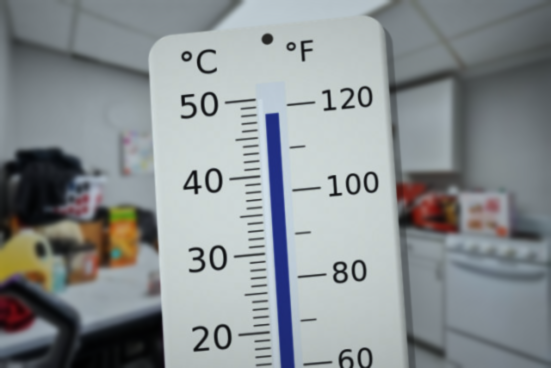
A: 48 °C
